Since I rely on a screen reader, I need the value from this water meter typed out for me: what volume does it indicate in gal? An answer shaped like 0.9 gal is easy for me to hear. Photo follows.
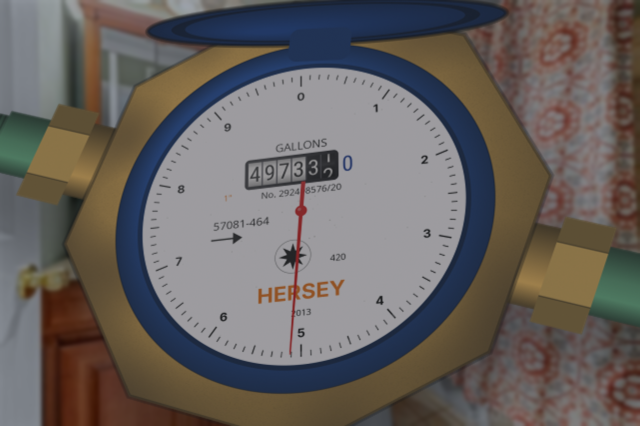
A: 4973315.1 gal
